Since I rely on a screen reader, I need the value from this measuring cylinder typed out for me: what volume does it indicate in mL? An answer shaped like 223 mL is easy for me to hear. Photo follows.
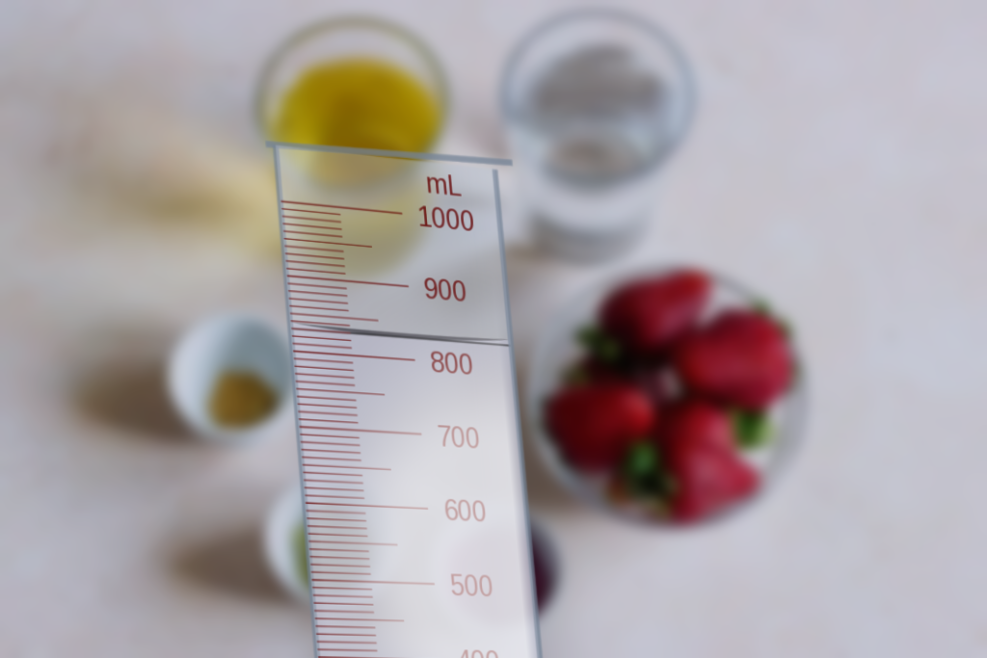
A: 830 mL
